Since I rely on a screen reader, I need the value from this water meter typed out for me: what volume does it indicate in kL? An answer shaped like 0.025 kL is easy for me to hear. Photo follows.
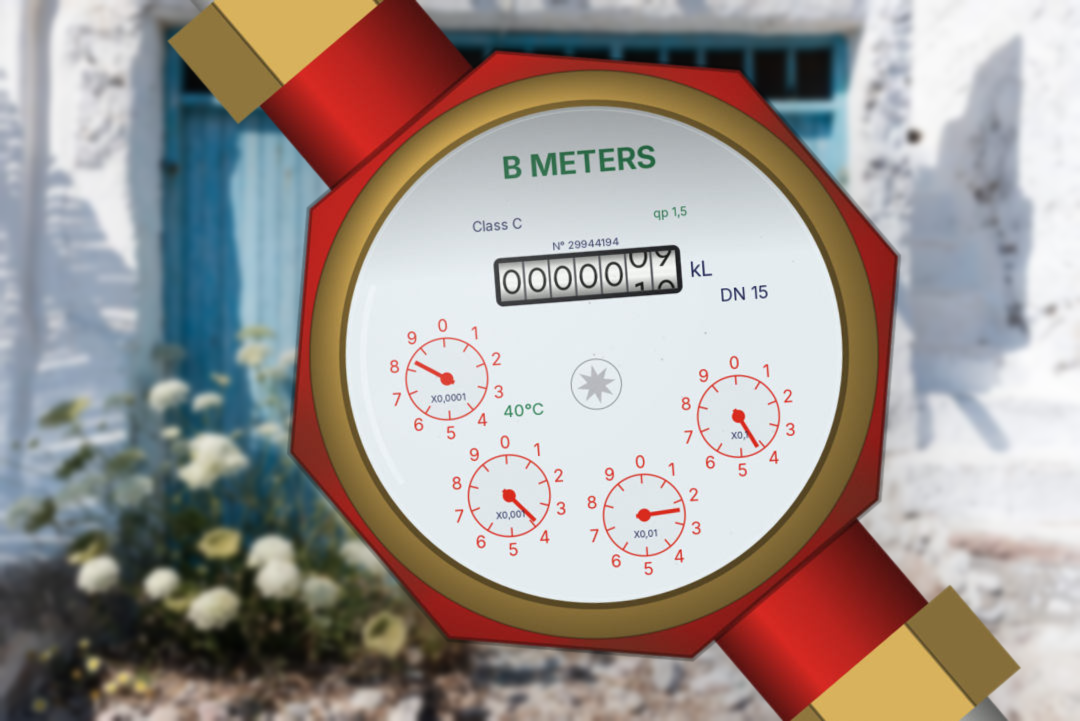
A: 9.4238 kL
